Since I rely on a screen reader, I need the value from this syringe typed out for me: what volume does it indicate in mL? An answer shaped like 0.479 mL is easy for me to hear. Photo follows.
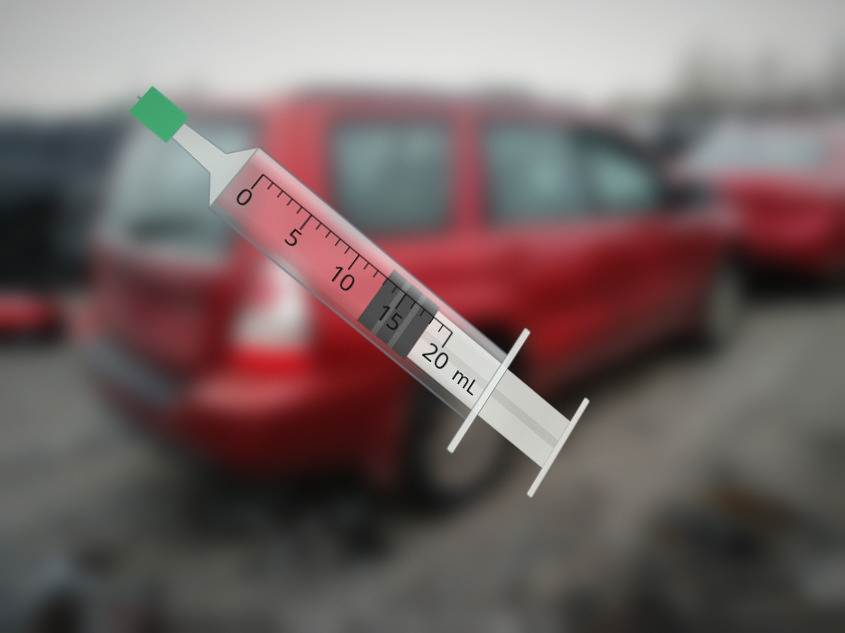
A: 13 mL
